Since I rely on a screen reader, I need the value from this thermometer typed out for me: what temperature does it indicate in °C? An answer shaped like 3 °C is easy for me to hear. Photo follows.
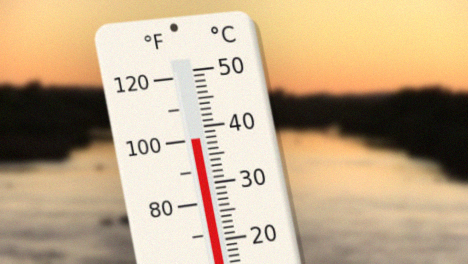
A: 38 °C
